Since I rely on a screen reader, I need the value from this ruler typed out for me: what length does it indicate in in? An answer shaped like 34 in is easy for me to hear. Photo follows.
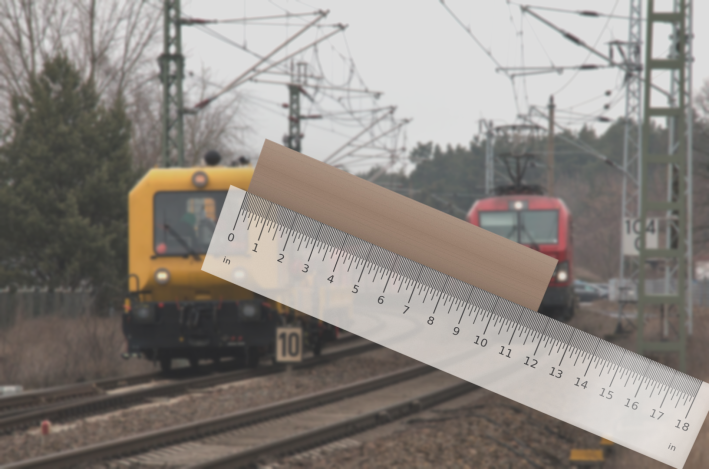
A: 11.5 in
